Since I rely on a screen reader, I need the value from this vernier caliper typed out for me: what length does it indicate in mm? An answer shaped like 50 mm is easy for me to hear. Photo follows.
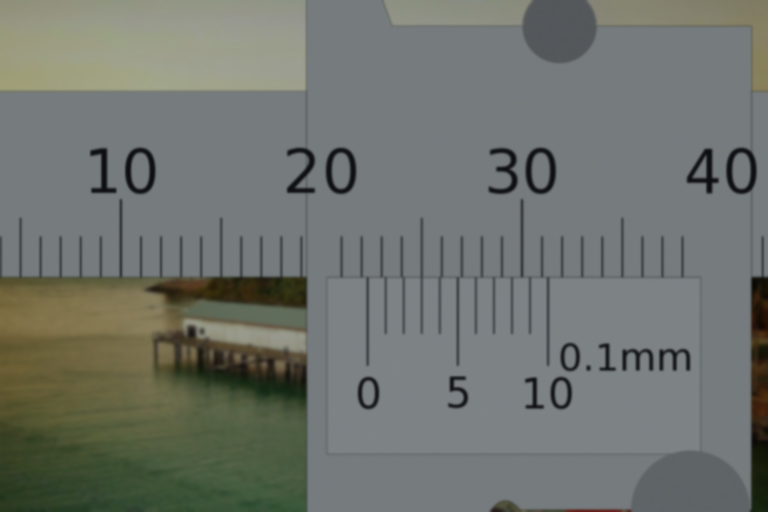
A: 22.3 mm
